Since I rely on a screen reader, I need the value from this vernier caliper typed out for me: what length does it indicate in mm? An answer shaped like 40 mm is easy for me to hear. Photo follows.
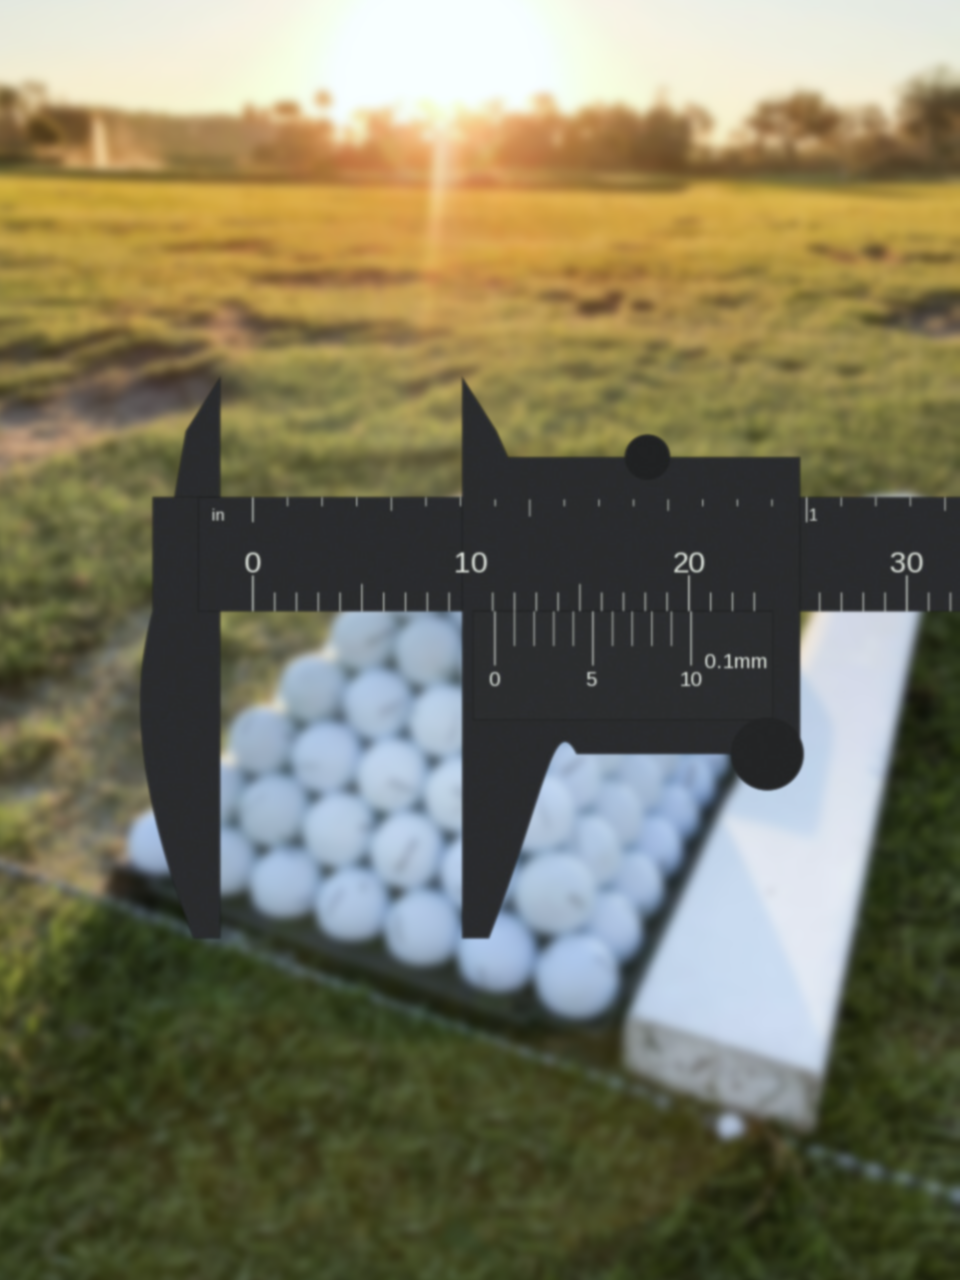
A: 11.1 mm
